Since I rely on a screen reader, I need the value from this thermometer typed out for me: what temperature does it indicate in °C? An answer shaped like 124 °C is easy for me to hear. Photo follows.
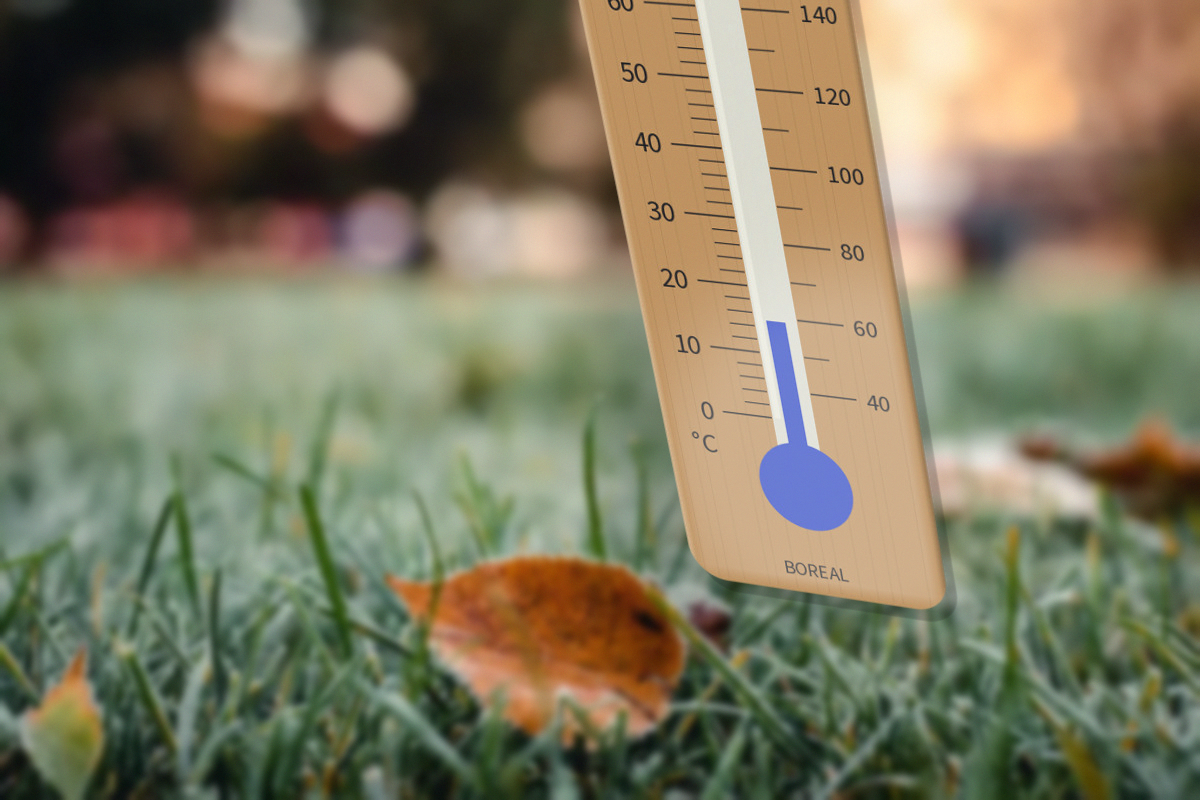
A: 15 °C
